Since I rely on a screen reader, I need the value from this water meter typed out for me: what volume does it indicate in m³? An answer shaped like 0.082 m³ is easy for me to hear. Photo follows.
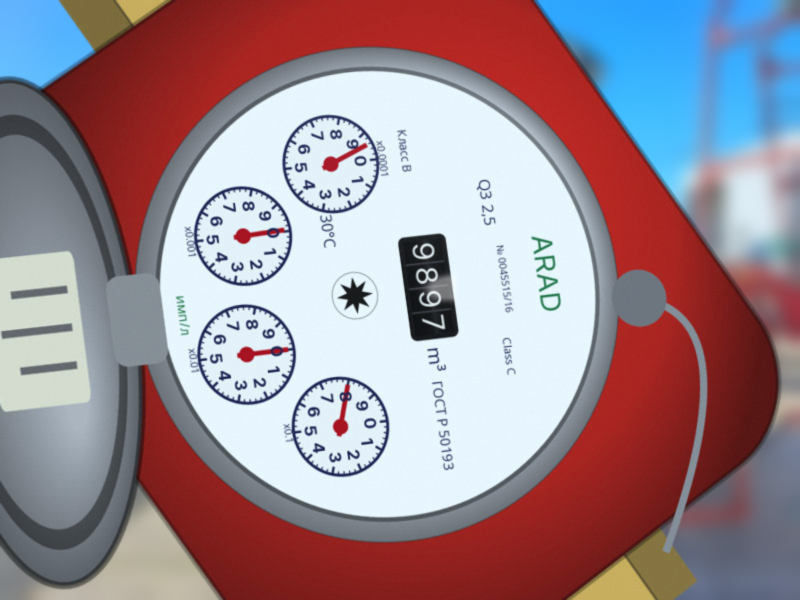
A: 9897.7999 m³
